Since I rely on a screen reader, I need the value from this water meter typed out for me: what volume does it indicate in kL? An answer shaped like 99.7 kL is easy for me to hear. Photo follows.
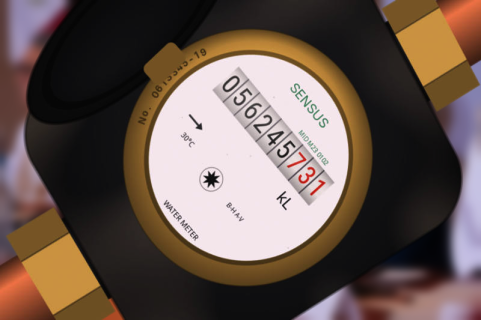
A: 56245.731 kL
